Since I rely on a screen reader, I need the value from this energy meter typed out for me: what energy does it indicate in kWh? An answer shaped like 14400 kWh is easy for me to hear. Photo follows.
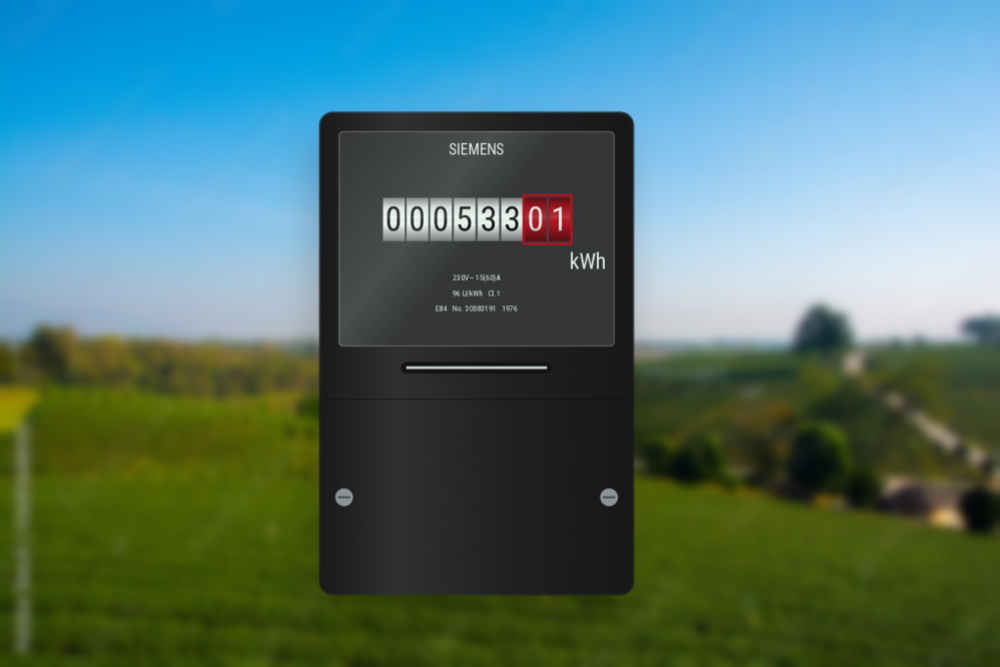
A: 533.01 kWh
